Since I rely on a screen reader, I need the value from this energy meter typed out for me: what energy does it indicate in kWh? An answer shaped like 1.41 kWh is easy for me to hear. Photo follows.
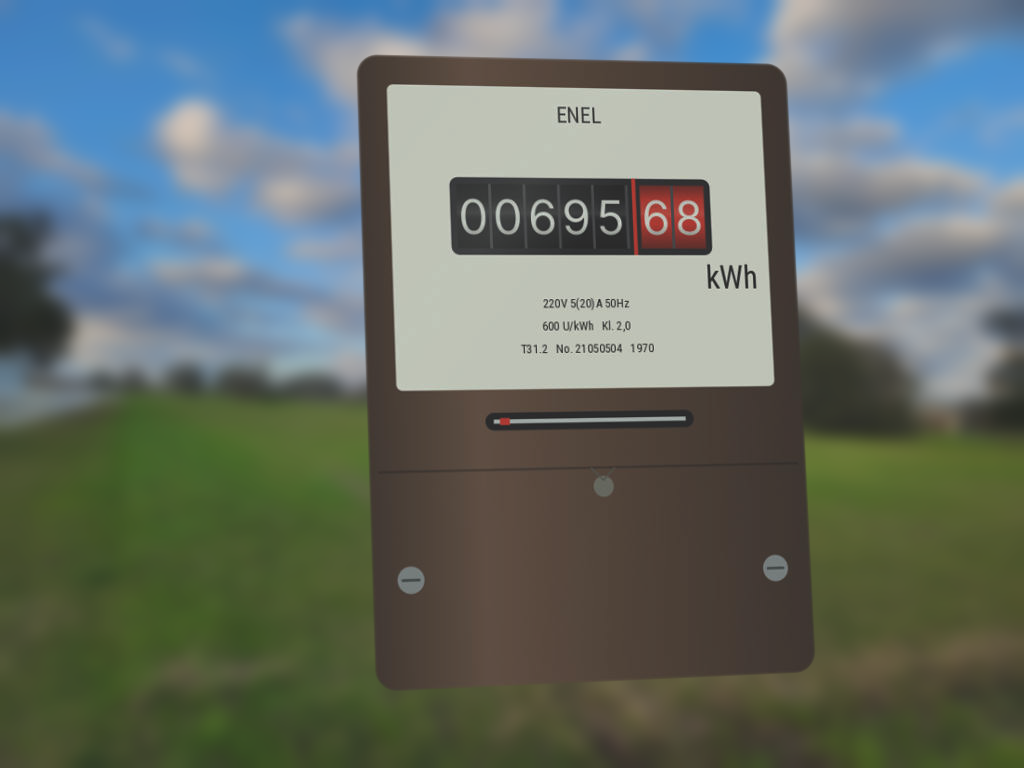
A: 695.68 kWh
